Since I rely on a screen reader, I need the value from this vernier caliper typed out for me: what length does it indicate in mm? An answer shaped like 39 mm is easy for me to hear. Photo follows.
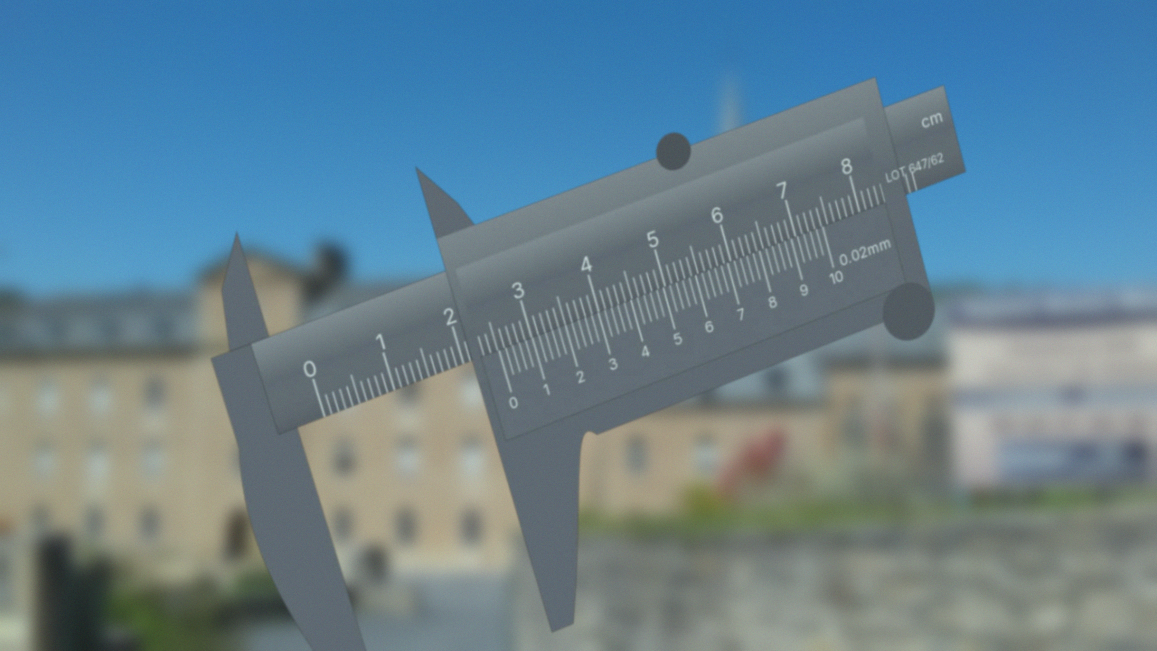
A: 25.2 mm
